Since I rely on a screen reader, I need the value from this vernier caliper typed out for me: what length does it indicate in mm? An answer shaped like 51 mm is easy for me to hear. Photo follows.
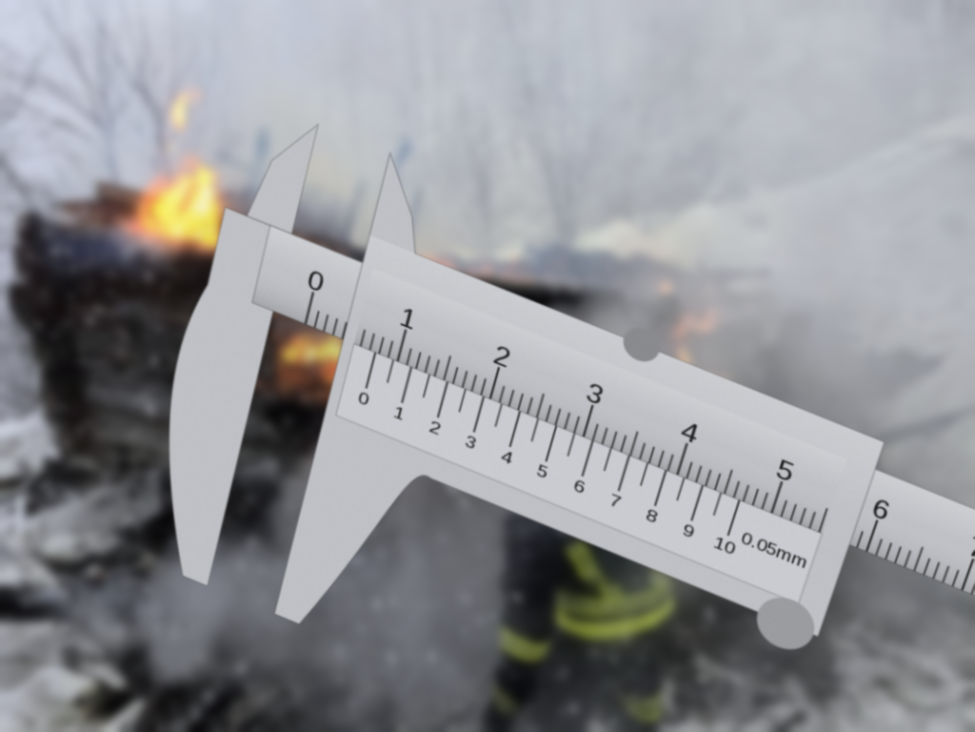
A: 7.6 mm
